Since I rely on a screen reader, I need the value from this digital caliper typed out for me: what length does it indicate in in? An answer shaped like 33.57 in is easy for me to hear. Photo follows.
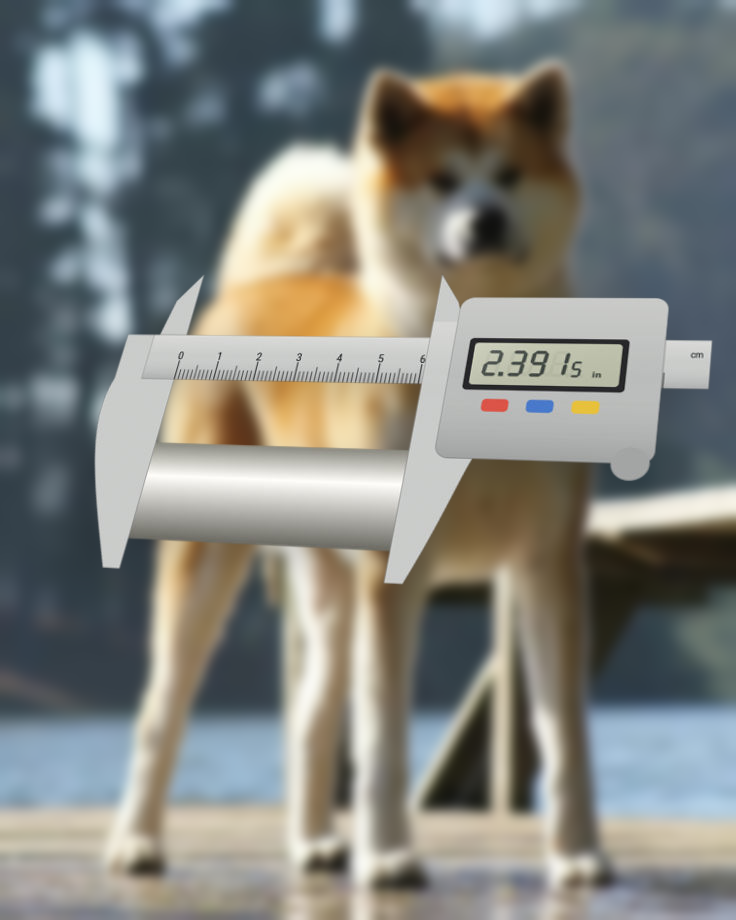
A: 2.3915 in
